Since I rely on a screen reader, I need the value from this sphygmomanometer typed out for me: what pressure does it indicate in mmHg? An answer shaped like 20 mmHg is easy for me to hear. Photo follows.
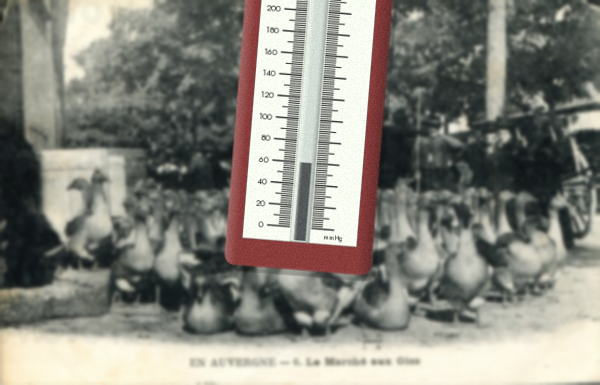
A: 60 mmHg
